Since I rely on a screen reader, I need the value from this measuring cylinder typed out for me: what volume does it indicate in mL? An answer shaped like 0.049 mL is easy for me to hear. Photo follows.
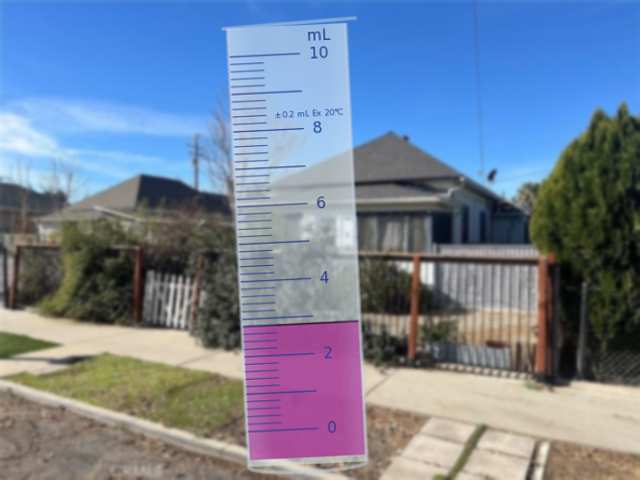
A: 2.8 mL
